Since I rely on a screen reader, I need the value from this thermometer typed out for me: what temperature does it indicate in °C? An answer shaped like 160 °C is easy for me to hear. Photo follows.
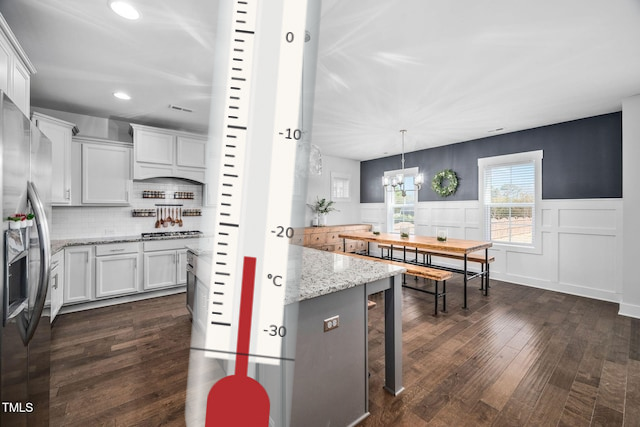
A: -23 °C
